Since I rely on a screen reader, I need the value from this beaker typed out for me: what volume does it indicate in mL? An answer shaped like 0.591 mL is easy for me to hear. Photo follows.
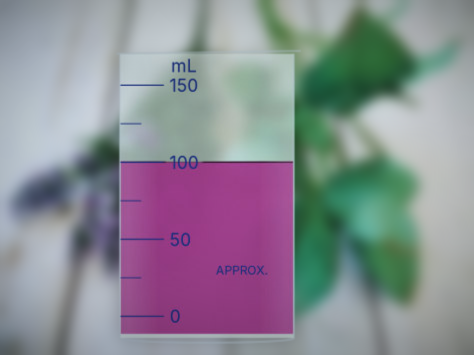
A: 100 mL
